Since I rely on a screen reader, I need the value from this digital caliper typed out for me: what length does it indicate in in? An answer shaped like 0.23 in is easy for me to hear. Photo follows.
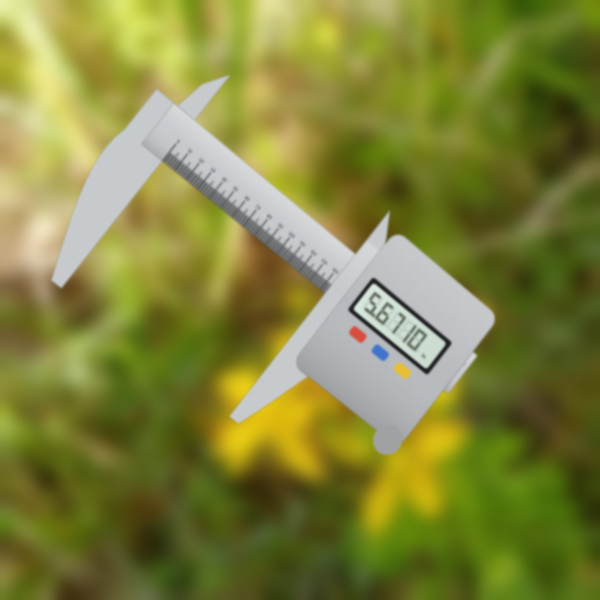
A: 5.6710 in
